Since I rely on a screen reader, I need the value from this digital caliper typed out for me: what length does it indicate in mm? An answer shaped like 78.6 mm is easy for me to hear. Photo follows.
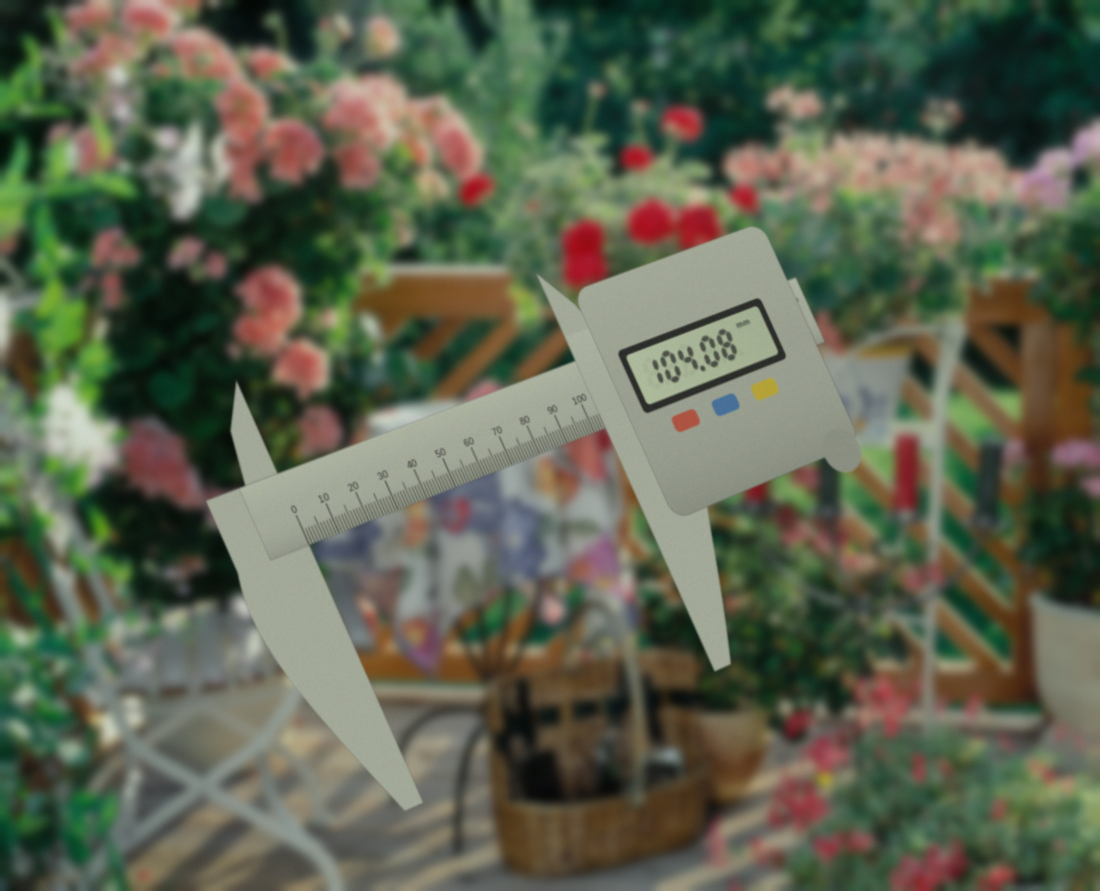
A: 104.08 mm
